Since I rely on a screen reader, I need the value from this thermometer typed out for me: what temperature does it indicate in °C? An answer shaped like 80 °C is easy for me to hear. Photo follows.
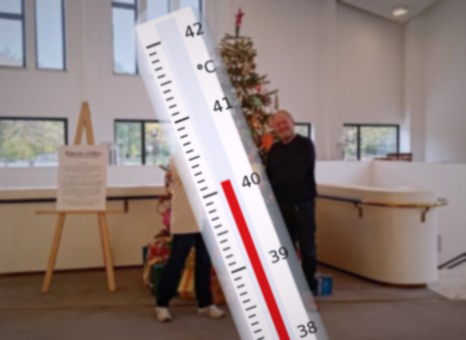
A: 40.1 °C
